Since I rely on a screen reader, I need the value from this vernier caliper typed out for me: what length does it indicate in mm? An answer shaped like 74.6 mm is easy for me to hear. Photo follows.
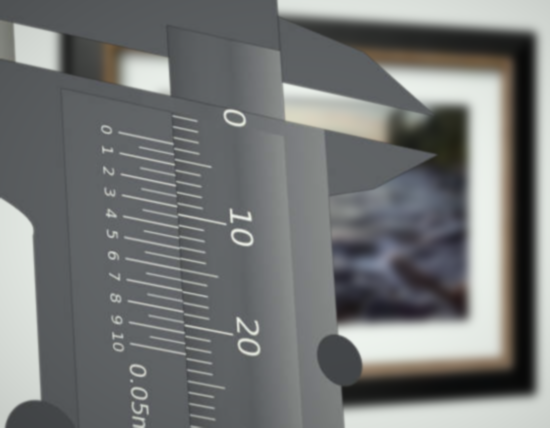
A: 3.6 mm
